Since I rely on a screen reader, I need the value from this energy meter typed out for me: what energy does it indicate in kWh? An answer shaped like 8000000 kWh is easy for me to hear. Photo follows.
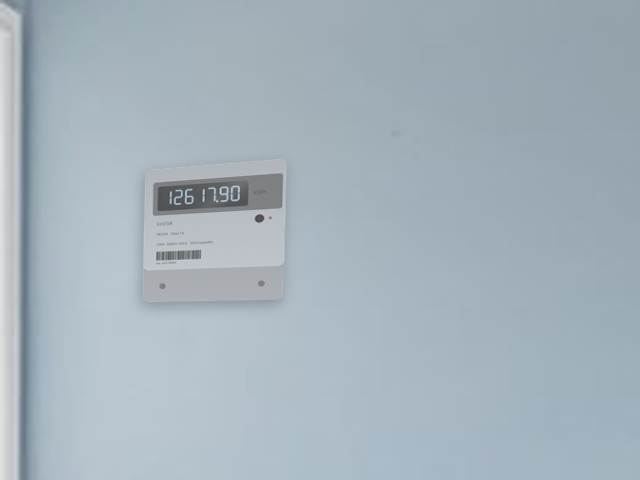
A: 12617.90 kWh
